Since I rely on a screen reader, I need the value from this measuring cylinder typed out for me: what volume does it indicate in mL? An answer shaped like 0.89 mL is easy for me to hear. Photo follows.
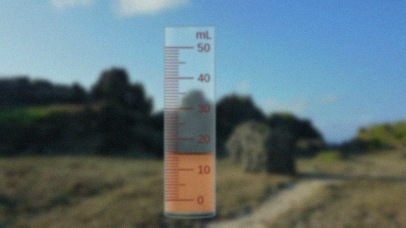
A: 15 mL
